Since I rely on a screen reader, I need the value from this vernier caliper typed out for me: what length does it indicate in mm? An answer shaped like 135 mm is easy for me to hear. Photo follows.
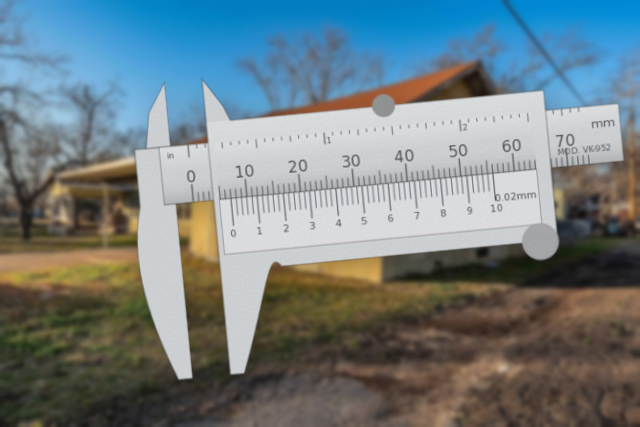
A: 7.0 mm
